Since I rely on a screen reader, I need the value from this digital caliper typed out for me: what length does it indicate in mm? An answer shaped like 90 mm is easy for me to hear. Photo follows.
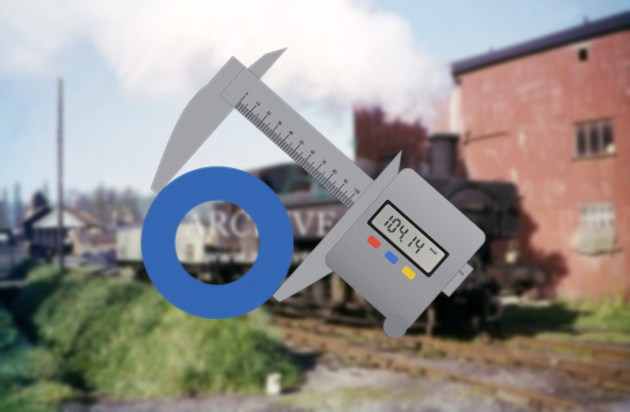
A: 104.14 mm
